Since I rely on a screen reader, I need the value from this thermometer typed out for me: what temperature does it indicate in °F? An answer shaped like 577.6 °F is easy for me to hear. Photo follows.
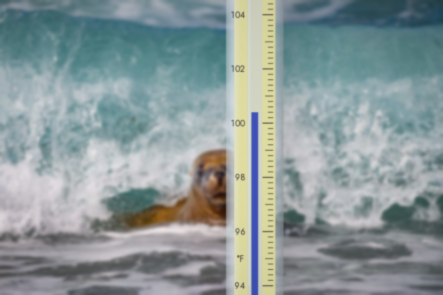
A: 100.4 °F
